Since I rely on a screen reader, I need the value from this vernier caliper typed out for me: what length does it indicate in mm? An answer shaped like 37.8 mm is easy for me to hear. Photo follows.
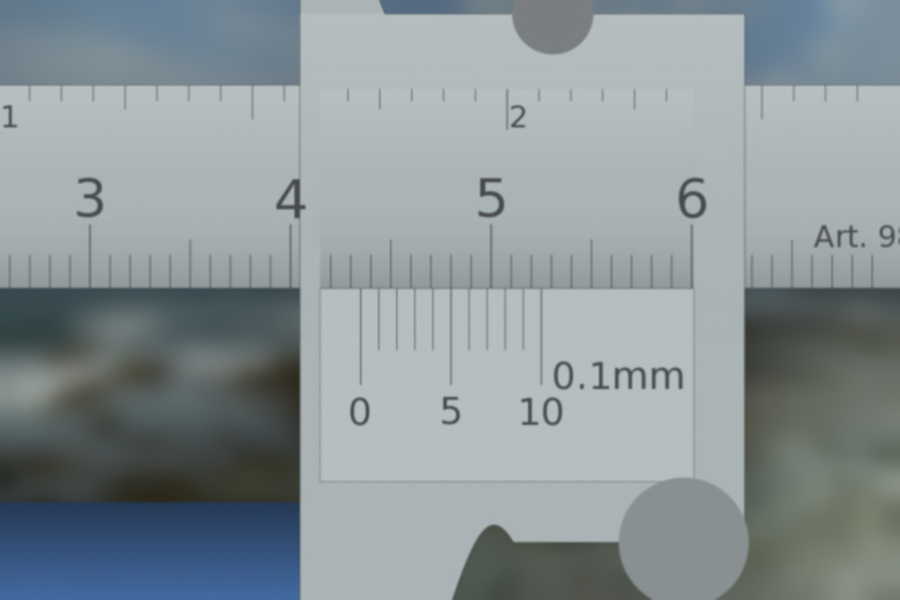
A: 43.5 mm
